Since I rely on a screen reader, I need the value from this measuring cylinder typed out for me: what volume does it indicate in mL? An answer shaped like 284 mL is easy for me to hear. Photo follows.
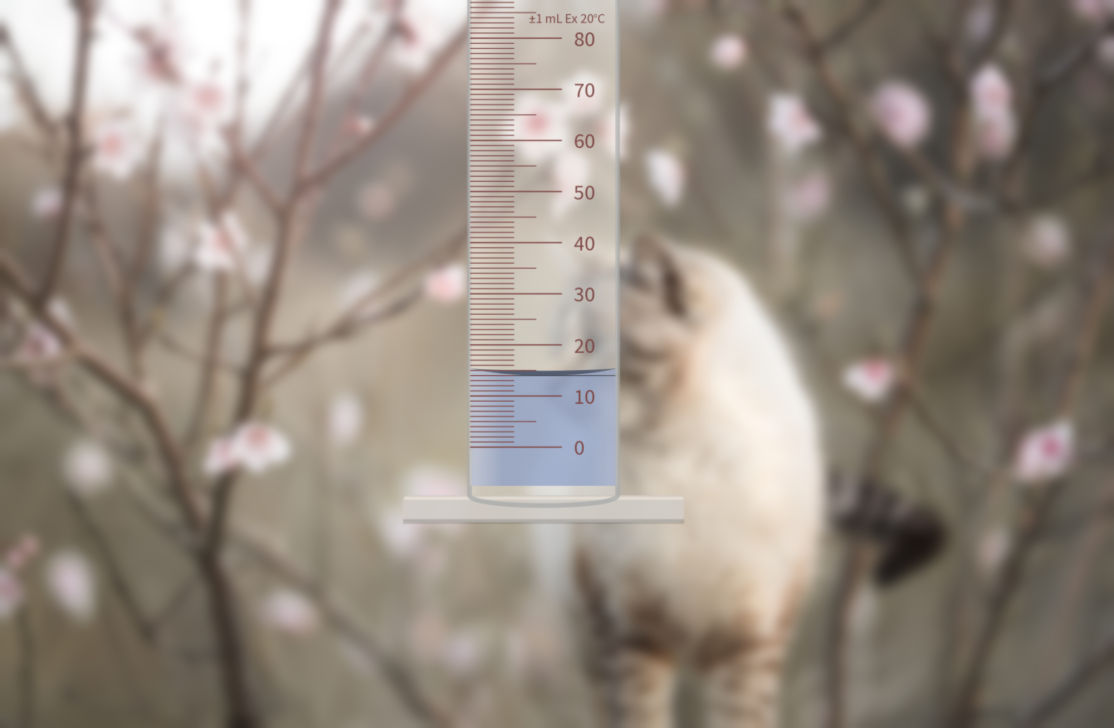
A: 14 mL
